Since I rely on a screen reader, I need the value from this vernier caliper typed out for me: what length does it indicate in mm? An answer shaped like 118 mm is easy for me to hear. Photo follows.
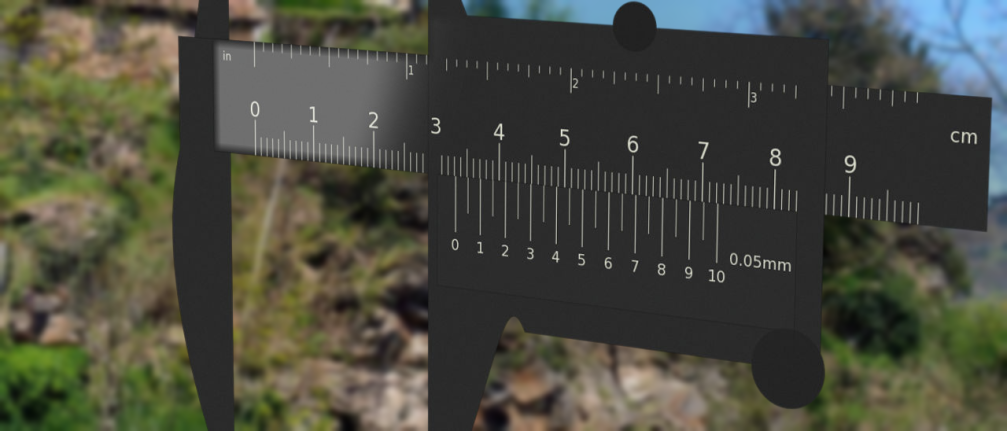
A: 33.2 mm
